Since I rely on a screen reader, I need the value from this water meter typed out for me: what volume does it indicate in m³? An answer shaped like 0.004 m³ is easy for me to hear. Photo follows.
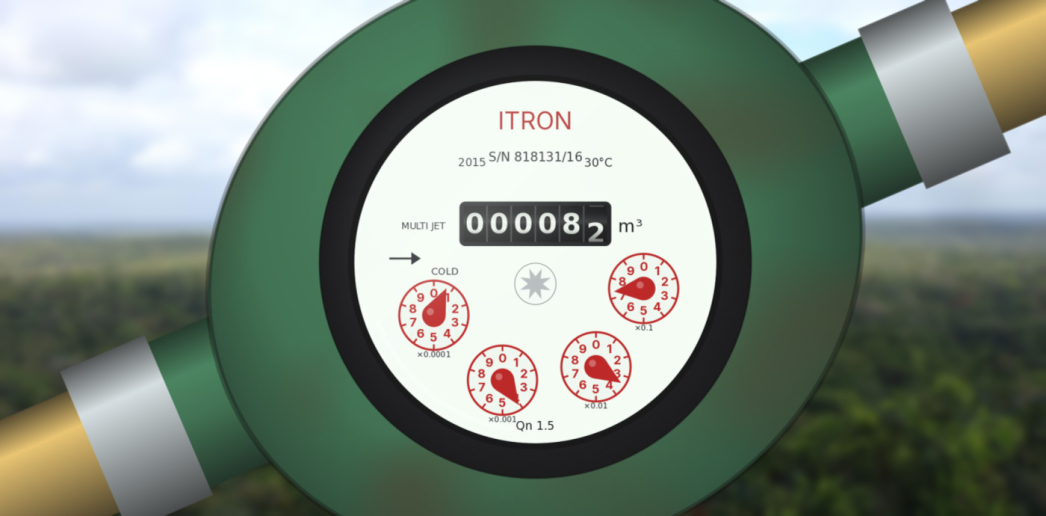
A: 81.7340 m³
